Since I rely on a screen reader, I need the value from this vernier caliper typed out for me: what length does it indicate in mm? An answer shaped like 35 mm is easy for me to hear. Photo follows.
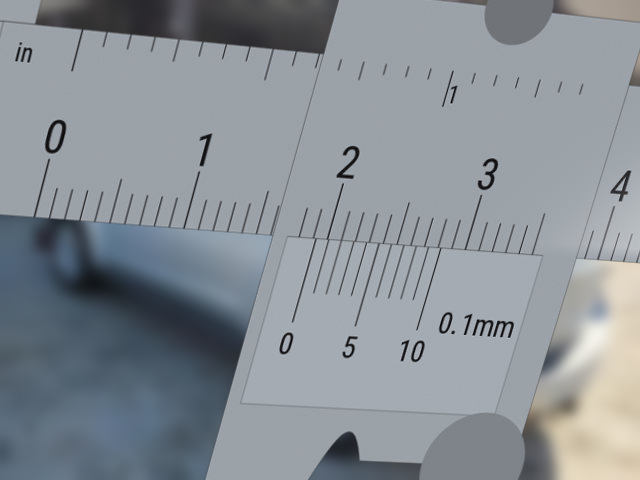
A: 19.2 mm
